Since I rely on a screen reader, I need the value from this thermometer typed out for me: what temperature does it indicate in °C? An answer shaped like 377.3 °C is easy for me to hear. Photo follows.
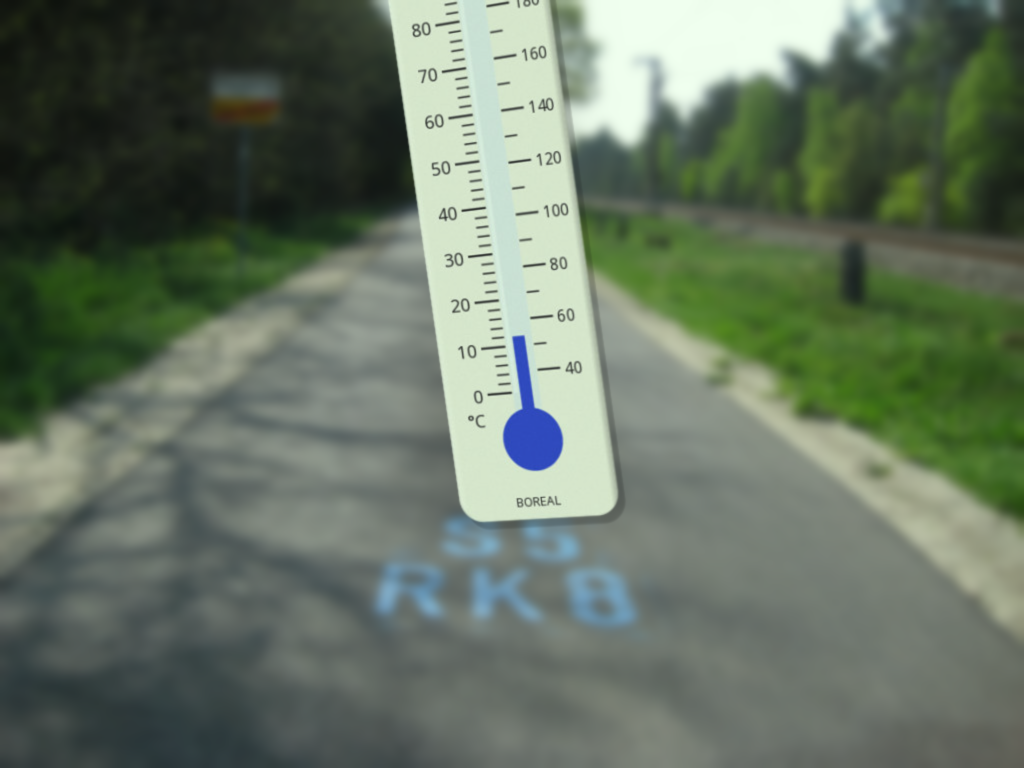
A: 12 °C
